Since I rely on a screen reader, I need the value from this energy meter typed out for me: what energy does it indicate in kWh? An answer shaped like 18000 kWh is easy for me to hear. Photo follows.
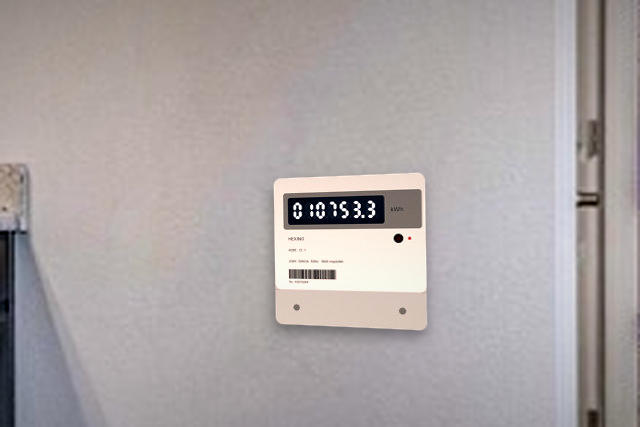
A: 10753.3 kWh
